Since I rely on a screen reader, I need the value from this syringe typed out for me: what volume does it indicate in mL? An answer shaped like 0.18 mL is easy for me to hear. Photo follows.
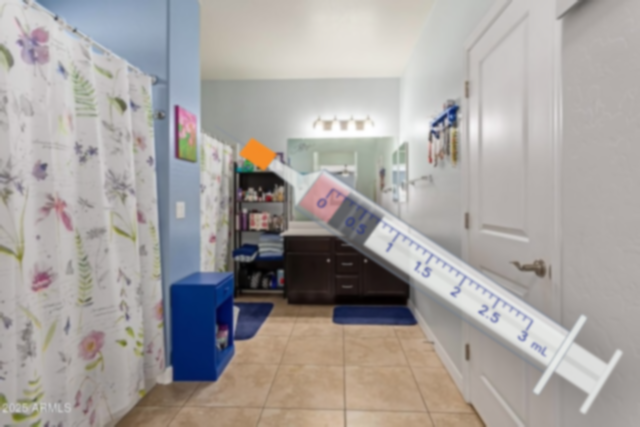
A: 0.2 mL
